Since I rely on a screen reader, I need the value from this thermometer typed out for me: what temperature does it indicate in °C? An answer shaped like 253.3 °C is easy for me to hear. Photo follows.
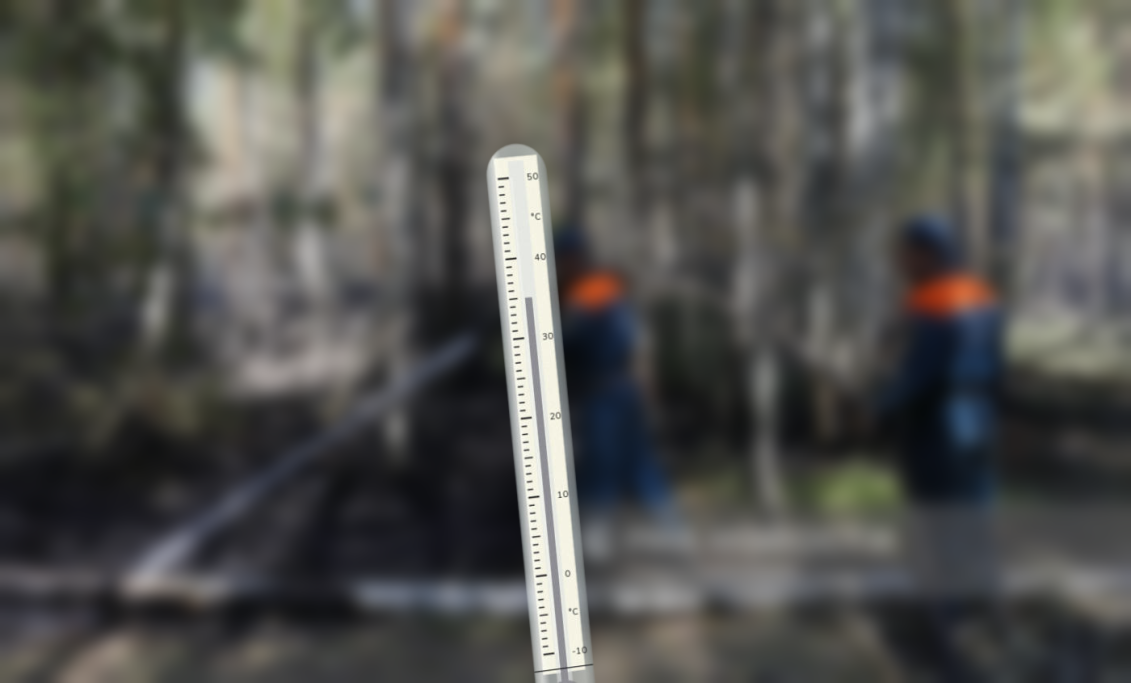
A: 35 °C
